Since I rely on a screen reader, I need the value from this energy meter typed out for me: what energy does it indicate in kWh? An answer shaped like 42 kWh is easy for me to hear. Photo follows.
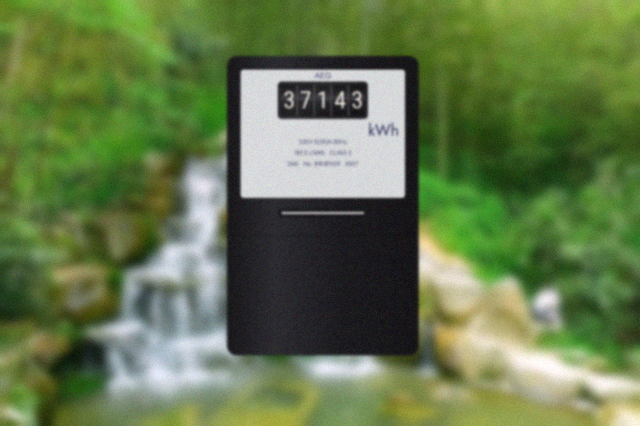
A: 37143 kWh
